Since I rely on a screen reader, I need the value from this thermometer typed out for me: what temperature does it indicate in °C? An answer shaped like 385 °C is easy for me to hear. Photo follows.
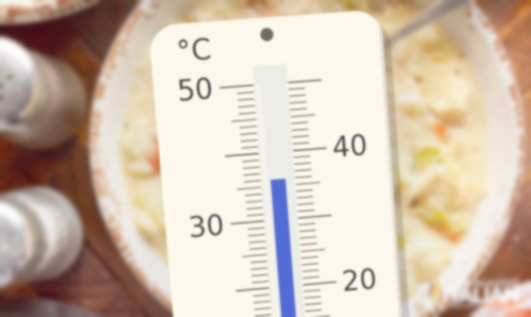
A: 36 °C
